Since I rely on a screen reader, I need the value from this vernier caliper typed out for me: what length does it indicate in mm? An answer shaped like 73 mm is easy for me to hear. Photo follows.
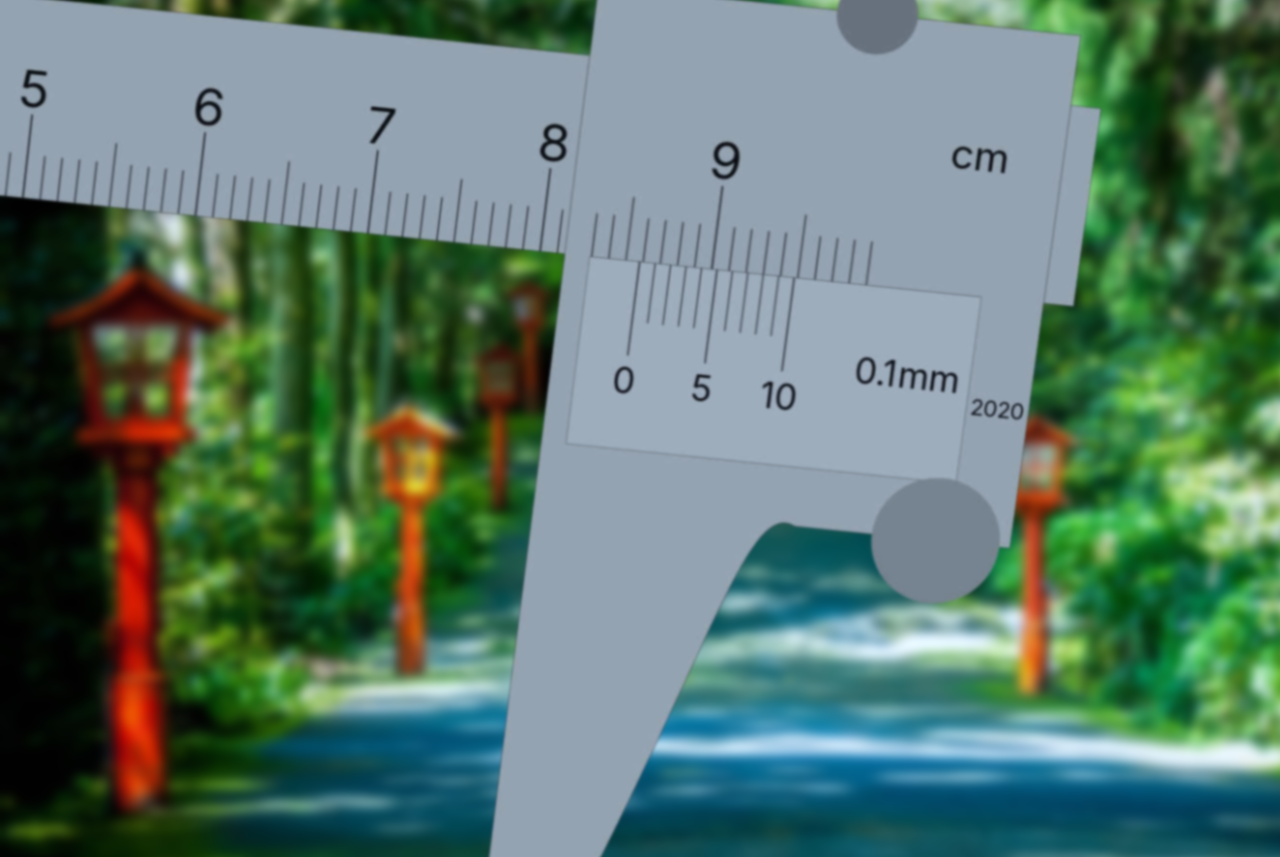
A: 85.8 mm
